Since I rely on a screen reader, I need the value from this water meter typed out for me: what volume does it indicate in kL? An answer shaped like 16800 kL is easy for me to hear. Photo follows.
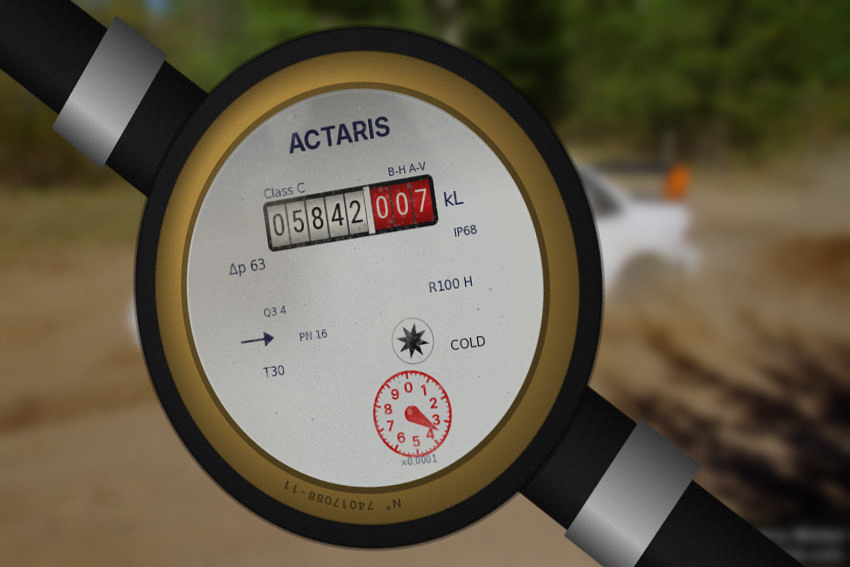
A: 5842.0073 kL
